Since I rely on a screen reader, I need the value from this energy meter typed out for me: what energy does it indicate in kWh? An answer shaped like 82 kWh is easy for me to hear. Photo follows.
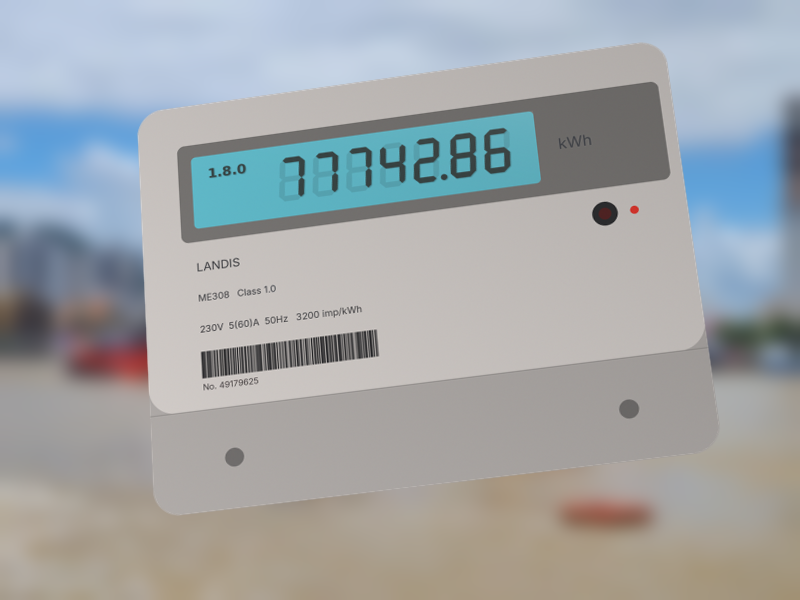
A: 77742.86 kWh
